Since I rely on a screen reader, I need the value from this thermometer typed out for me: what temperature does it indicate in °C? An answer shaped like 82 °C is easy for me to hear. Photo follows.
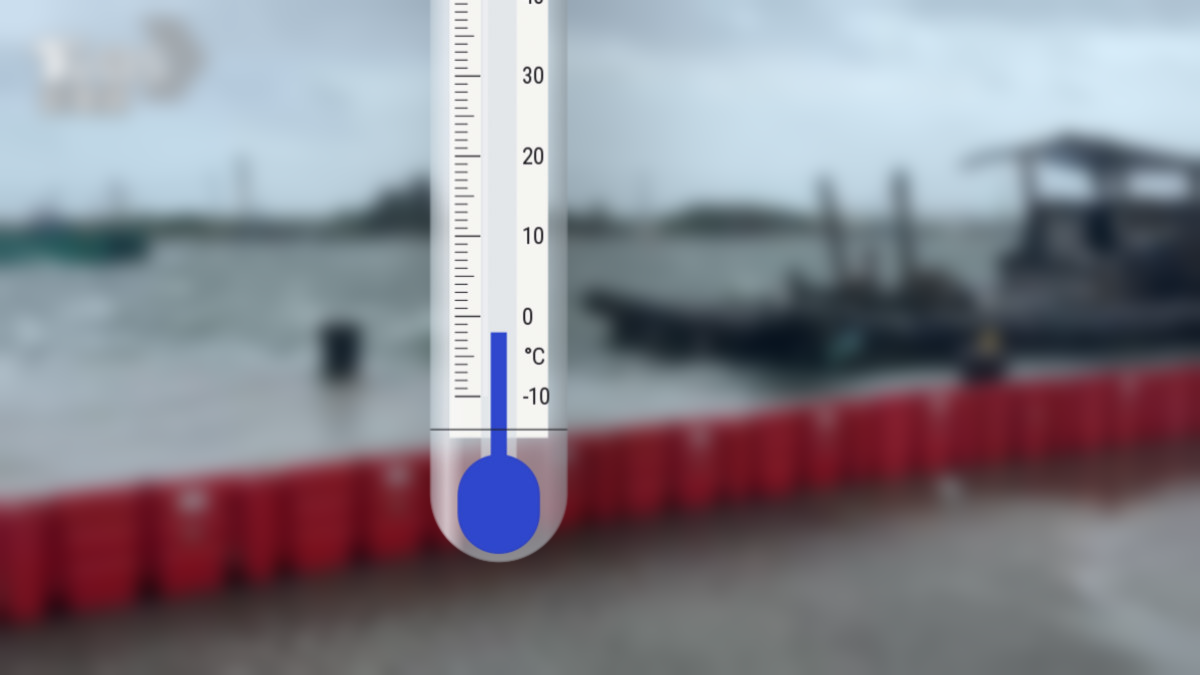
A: -2 °C
